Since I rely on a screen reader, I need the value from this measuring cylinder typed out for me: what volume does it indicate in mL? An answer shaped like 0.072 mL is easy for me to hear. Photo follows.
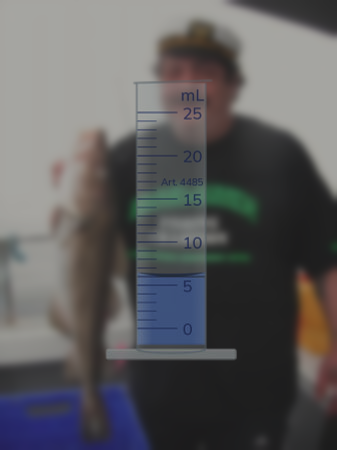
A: 6 mL
